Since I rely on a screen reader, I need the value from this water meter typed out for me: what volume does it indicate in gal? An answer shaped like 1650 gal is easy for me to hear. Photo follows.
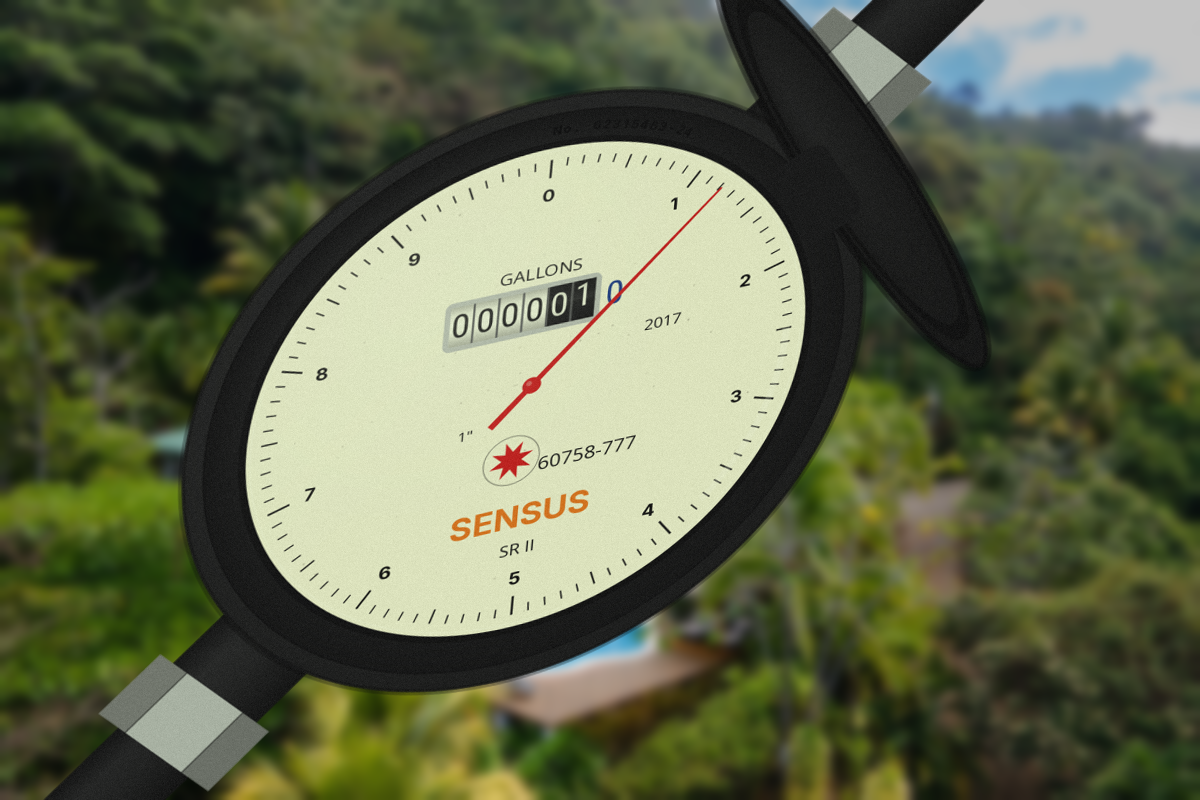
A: 11.2 gal
